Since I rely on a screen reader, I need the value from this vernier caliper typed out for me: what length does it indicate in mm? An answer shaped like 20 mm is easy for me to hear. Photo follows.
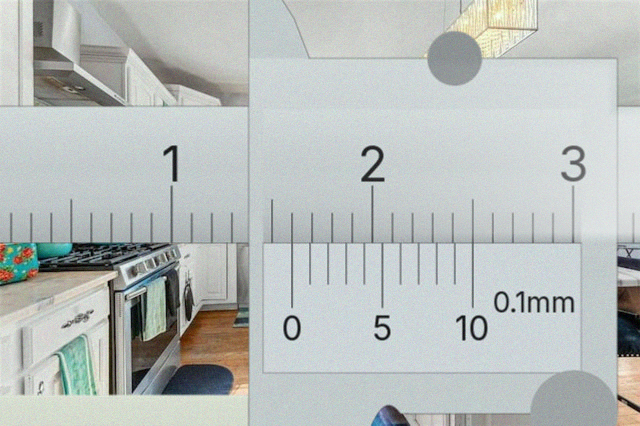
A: 16.0 mm
